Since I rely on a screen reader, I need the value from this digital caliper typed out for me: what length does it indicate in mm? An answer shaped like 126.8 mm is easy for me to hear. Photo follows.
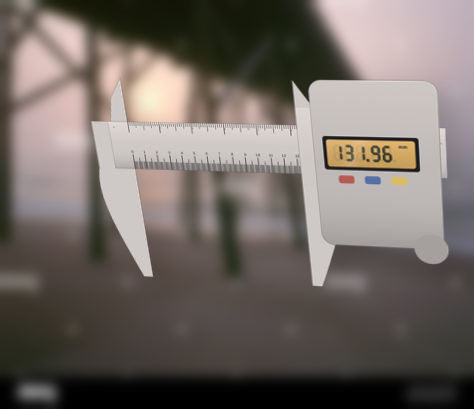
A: 131.96 mm
